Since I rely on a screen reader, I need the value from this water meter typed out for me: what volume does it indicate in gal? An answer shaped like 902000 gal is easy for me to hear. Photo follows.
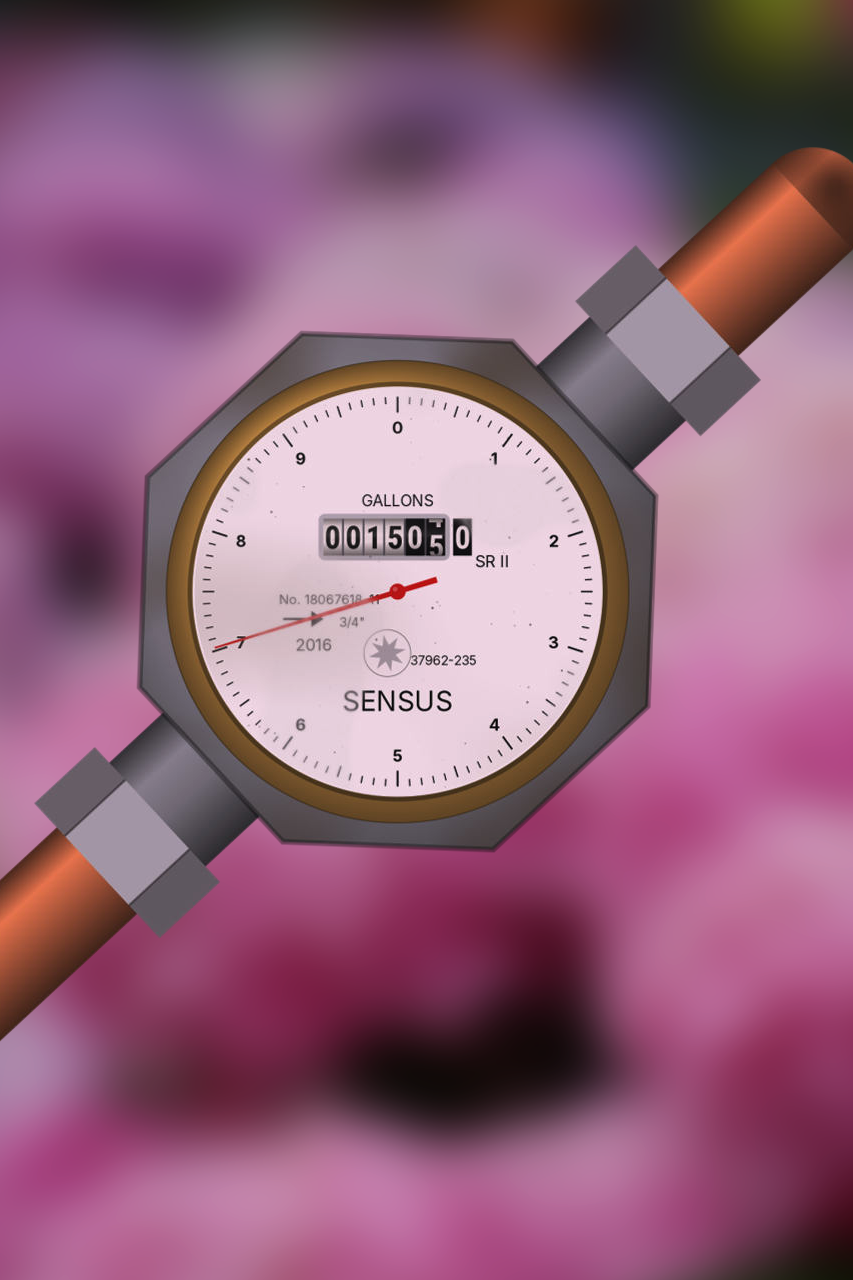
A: 15047.0 gal
